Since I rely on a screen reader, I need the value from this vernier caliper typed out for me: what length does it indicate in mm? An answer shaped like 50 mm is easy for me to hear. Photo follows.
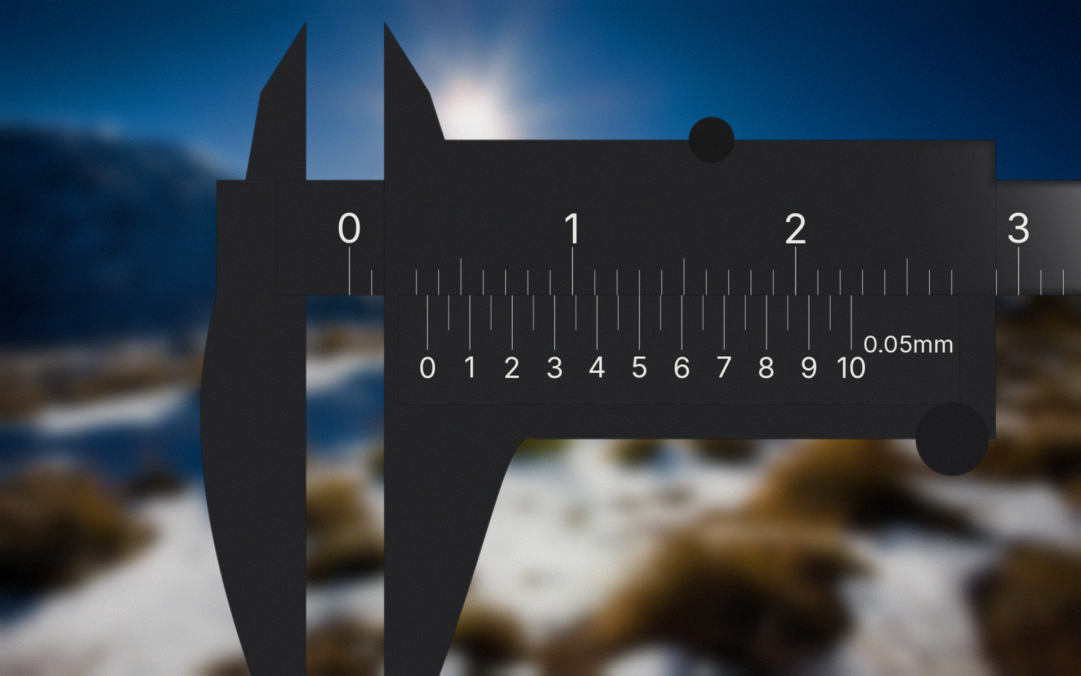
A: 3.50 mm
